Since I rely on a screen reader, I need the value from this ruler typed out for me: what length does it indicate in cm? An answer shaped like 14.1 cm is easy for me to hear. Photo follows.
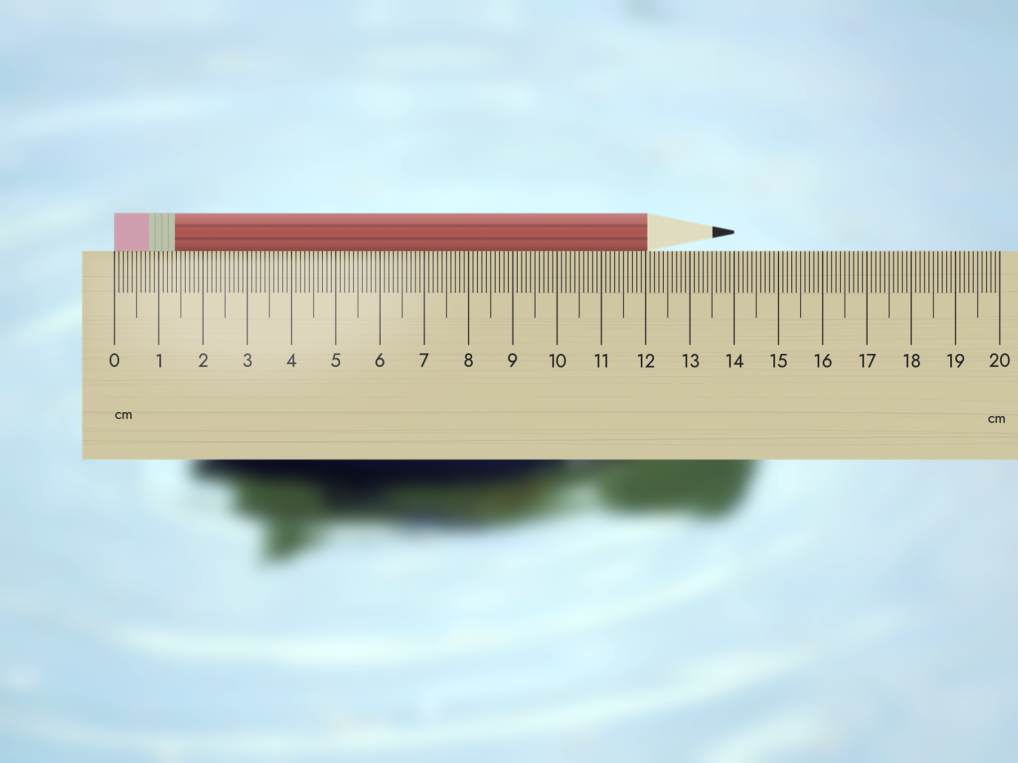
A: 14 cm
